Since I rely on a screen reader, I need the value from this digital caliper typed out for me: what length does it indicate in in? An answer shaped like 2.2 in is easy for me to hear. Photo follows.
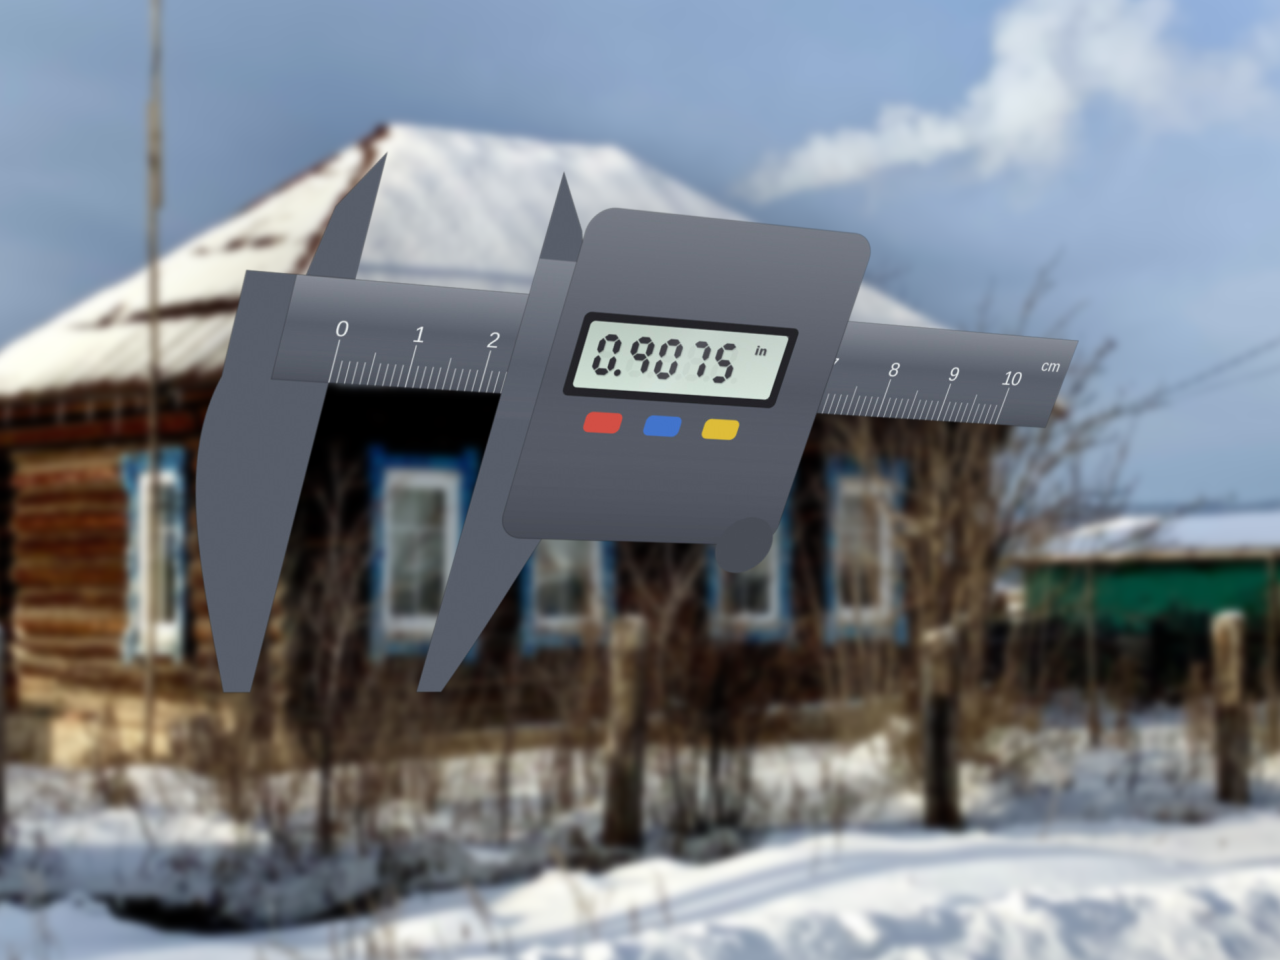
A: 0.9075 in
